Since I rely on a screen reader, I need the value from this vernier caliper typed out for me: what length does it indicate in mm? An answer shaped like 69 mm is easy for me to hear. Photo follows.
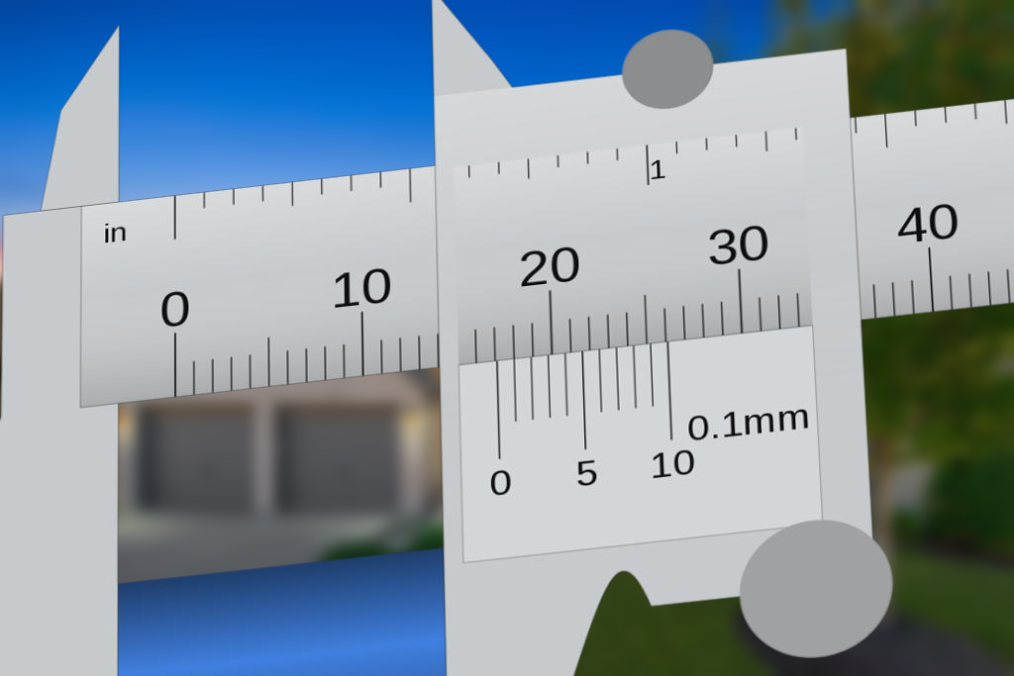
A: 17.1 mm
